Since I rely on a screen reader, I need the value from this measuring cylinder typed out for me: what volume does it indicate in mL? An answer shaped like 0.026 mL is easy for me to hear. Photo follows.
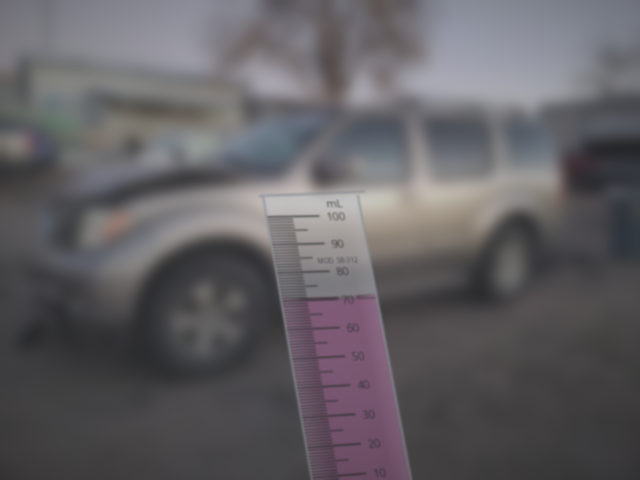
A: 70 mL
